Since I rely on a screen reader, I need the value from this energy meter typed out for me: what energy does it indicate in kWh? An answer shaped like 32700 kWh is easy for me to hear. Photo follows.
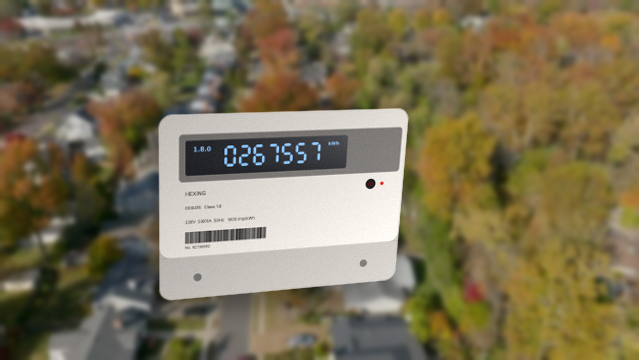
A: 267557 kWh
